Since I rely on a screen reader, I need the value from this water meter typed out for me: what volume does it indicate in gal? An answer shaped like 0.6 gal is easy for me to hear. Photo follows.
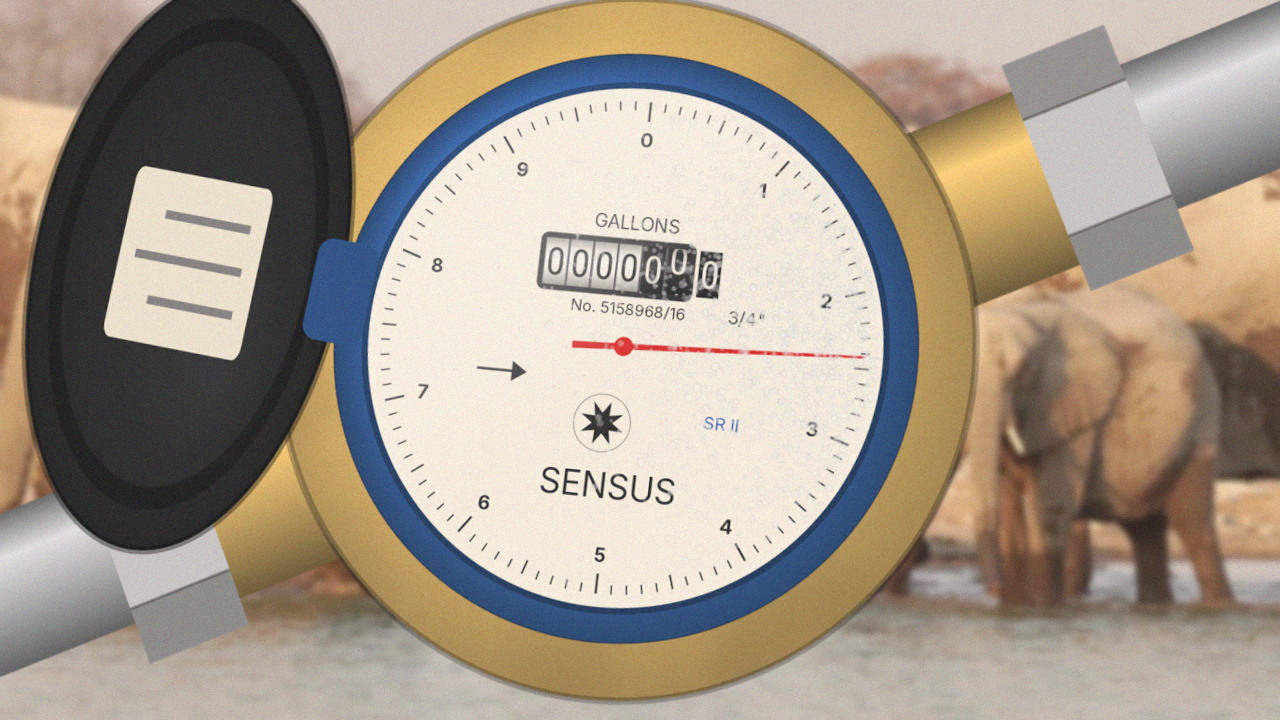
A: 2.4 gal
